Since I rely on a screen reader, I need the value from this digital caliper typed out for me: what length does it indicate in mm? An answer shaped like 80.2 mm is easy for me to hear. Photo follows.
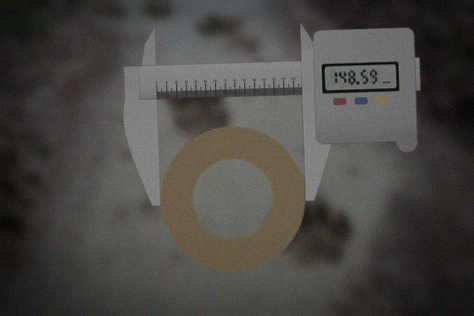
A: 148.59 mm
